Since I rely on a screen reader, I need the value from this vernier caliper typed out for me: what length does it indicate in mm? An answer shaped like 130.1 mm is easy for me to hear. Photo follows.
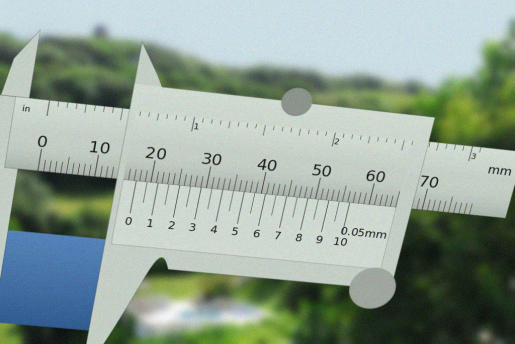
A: 17.4 mm
